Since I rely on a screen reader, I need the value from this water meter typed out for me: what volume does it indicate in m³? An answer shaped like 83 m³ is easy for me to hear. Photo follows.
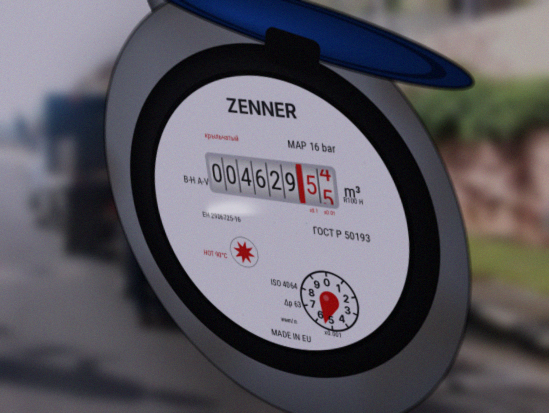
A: 4629.545 m³
